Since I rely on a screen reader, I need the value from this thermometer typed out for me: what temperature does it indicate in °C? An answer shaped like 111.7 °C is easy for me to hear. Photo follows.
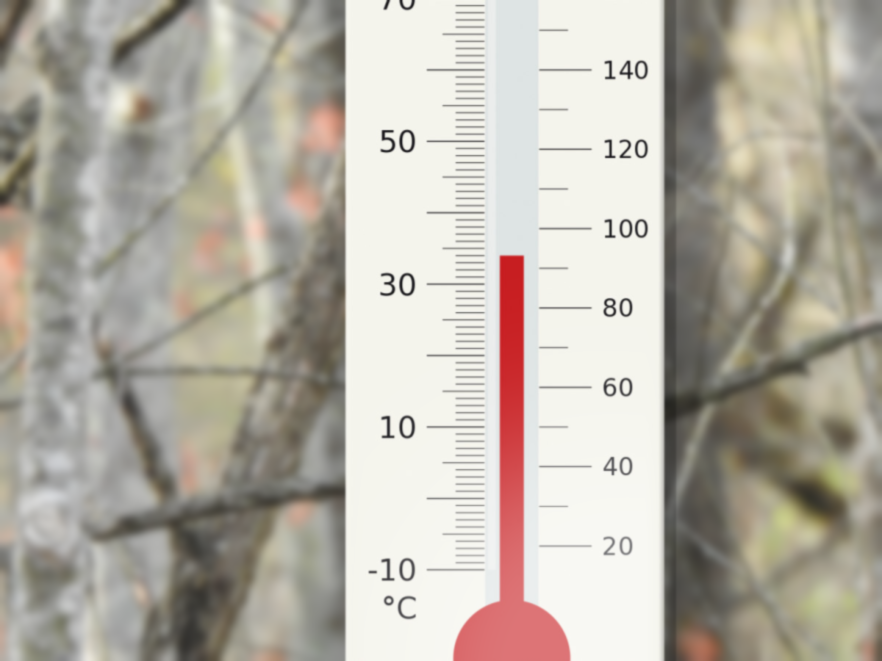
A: 34 °C
